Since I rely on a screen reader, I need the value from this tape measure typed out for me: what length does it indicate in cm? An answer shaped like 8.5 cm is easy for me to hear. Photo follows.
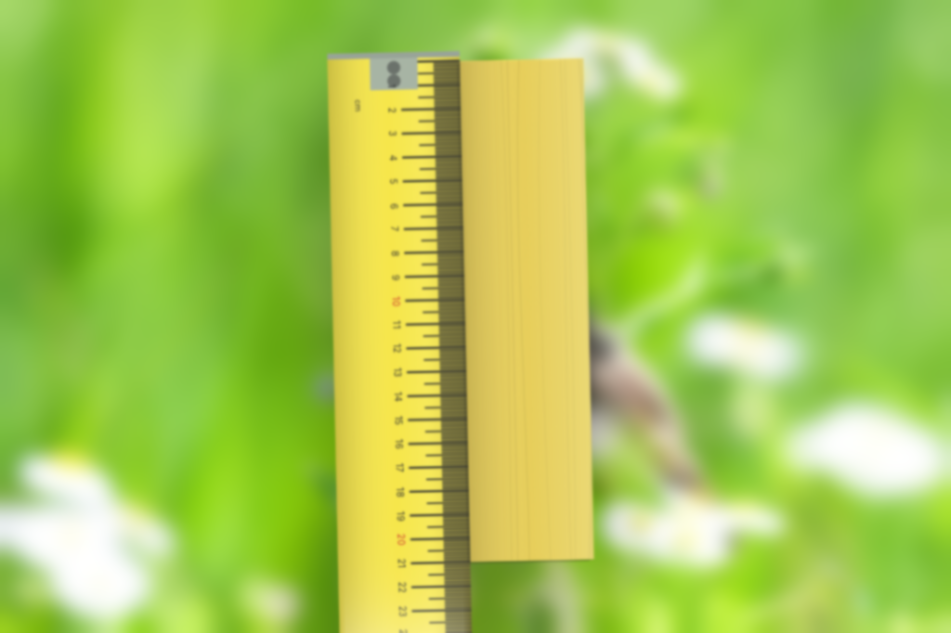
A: 21 cm
